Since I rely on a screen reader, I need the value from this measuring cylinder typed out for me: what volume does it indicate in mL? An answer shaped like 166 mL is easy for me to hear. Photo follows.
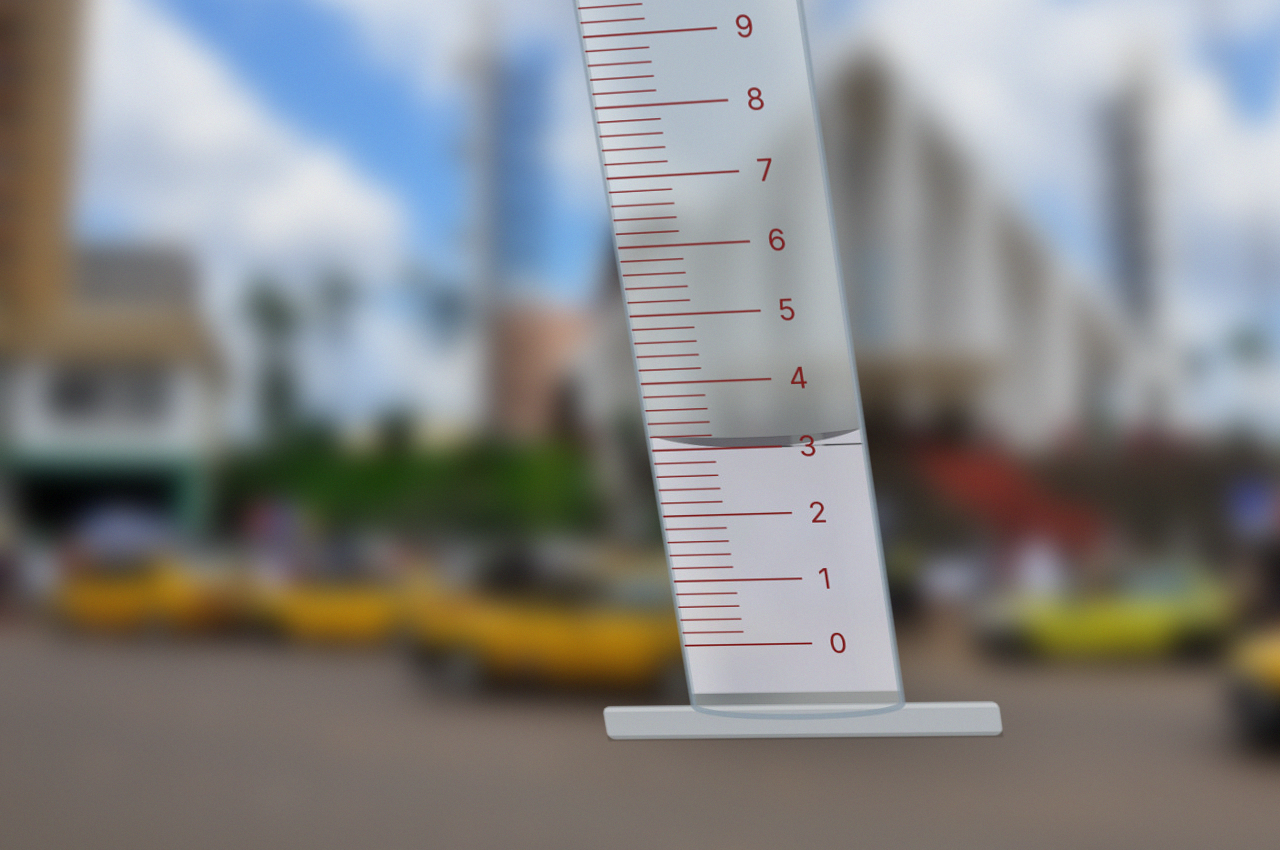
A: 3 mL
